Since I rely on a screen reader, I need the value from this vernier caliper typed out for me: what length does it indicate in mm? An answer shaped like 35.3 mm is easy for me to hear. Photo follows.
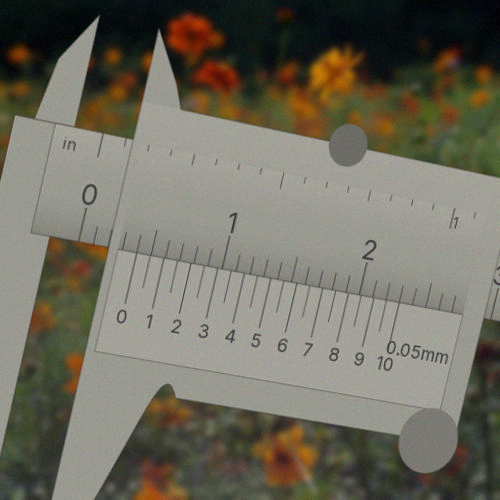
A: 4.0 mm
